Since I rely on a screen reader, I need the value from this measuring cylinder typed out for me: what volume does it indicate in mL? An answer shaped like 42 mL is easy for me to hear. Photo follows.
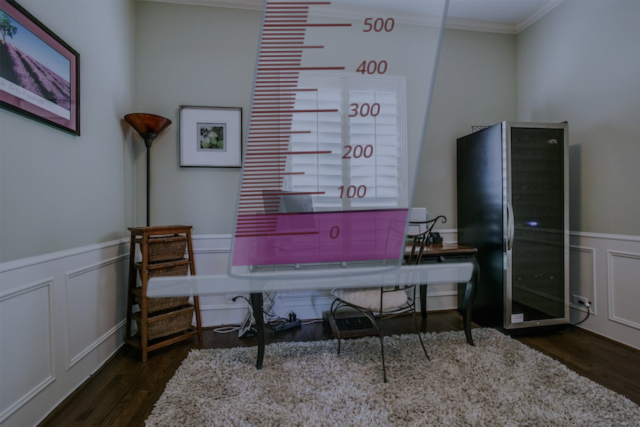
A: 50 mL
